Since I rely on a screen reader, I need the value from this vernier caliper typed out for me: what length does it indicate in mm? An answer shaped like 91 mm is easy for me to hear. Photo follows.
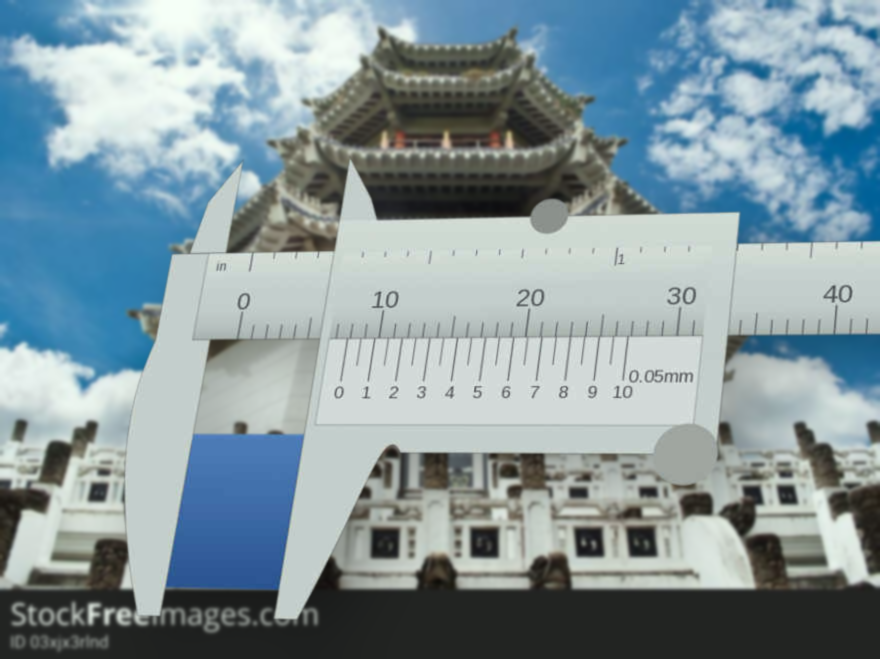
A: 7.8 mm
